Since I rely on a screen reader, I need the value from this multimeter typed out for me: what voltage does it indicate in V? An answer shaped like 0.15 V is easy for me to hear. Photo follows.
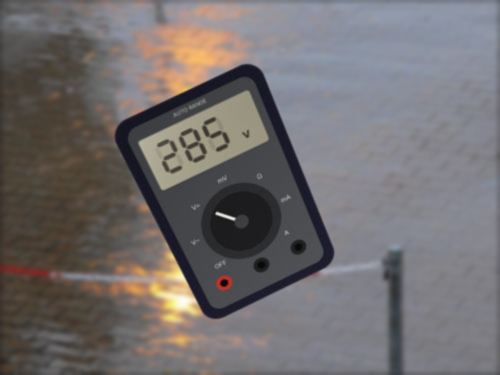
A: 285 V
